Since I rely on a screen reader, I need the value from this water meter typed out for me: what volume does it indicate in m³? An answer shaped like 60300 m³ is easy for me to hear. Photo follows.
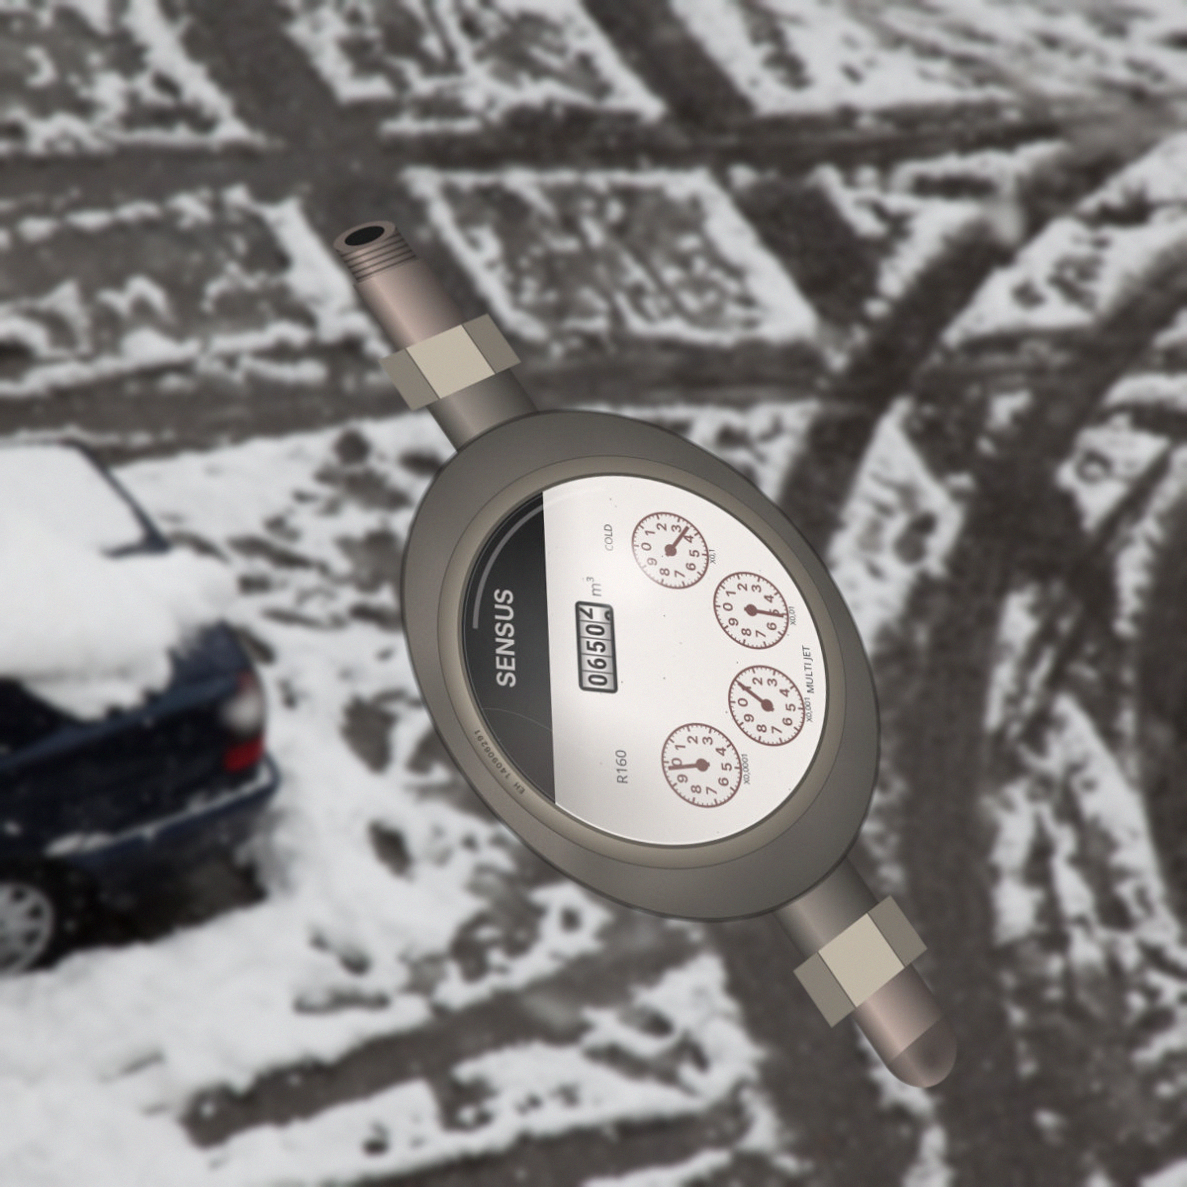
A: 6502.3509 m³
